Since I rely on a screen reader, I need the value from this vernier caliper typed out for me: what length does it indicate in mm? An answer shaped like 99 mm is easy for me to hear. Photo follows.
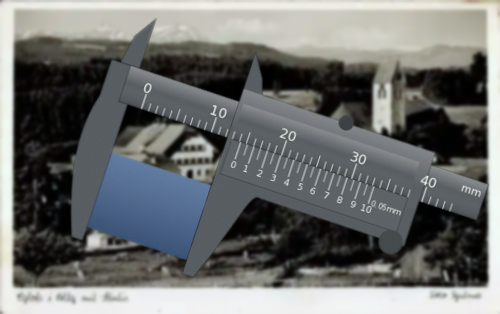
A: 14.2 mm
